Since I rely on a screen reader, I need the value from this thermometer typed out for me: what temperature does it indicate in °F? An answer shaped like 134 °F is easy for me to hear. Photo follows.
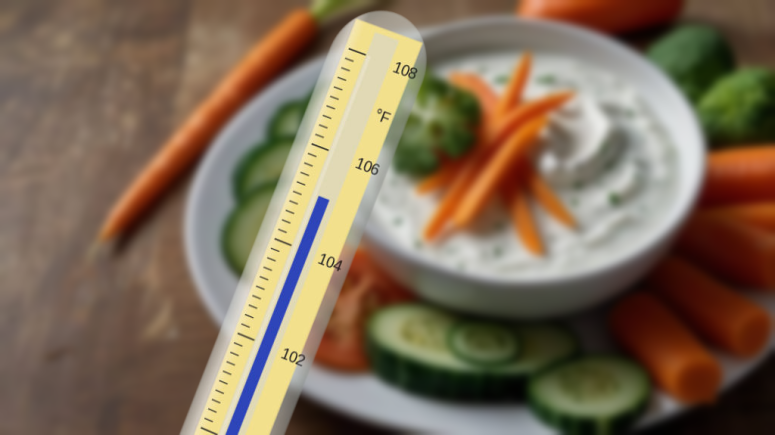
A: 105.1 °F
